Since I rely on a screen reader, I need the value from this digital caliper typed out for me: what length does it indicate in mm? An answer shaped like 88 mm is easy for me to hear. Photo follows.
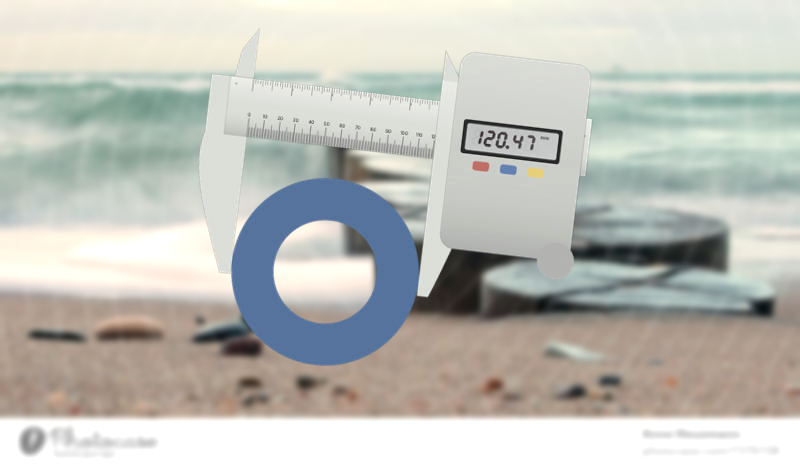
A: 120.47 mm
